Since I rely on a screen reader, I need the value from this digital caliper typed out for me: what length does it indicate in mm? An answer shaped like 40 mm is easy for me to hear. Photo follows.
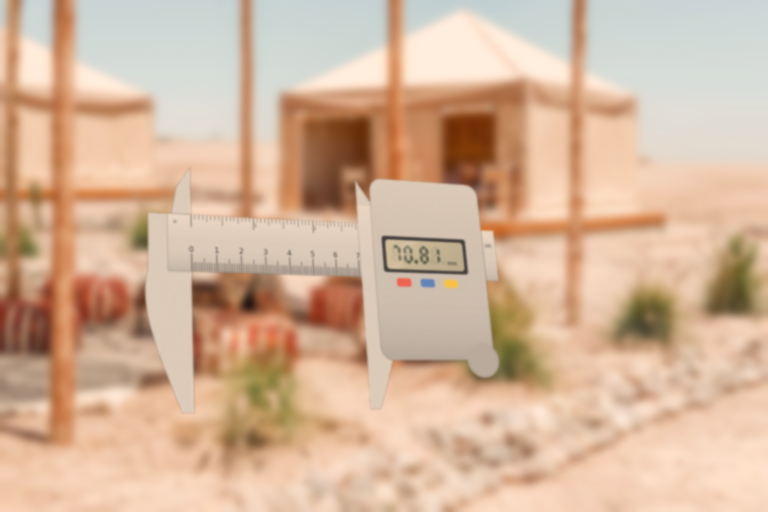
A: 70.81 mm
